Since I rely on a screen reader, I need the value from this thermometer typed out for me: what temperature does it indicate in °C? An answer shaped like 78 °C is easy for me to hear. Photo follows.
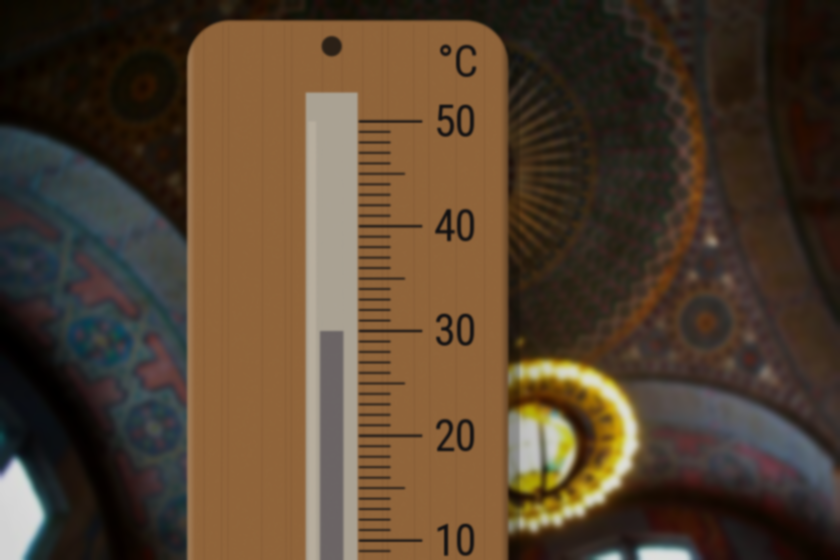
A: 30 °C
